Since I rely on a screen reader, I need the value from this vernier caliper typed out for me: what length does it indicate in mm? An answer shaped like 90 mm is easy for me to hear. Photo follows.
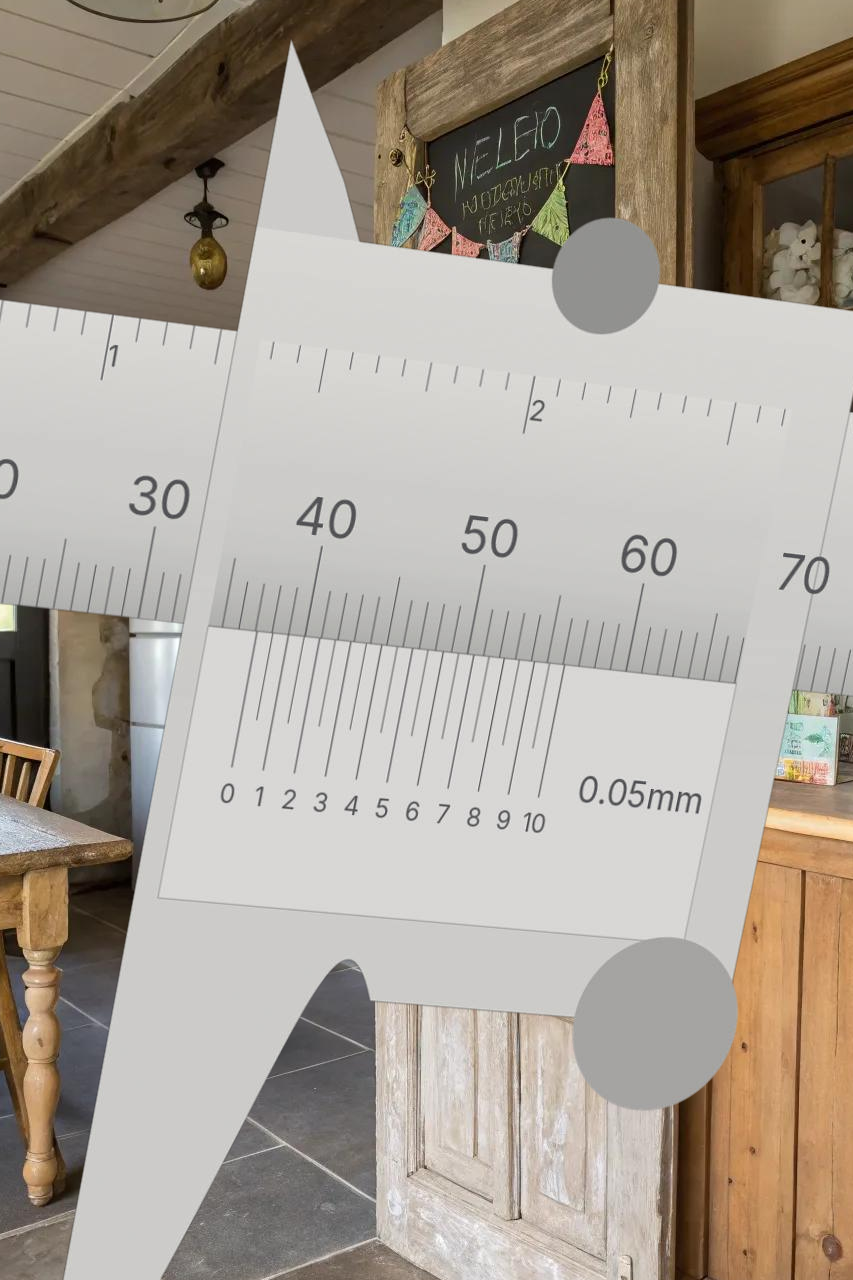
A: 37.1 mm
